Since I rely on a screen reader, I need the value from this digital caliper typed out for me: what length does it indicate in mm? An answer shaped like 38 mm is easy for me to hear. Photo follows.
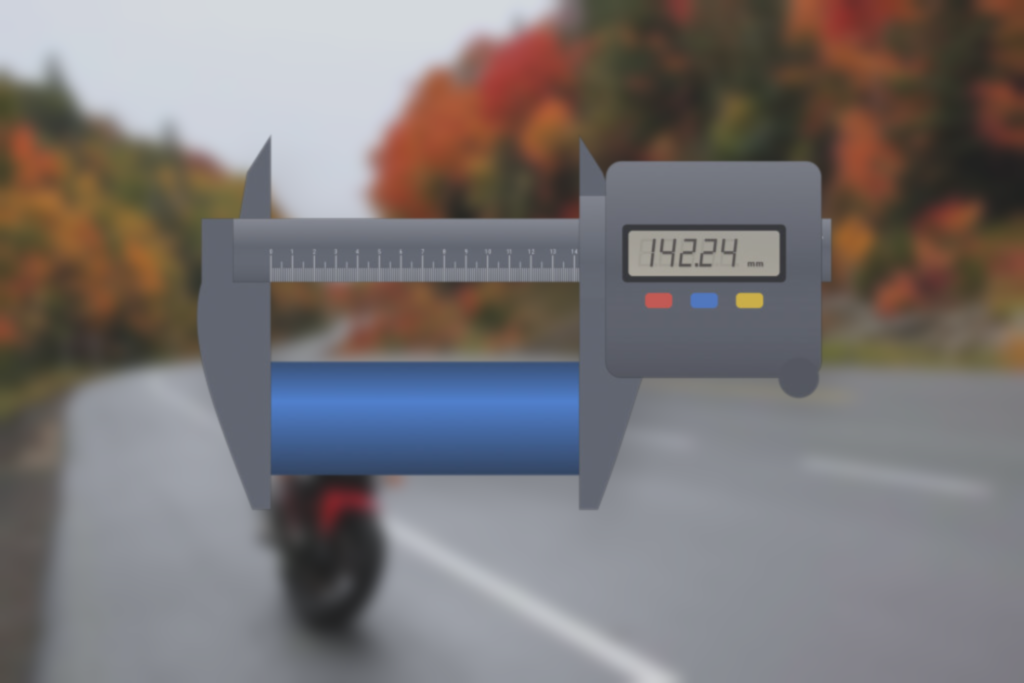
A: 142.24 mm
